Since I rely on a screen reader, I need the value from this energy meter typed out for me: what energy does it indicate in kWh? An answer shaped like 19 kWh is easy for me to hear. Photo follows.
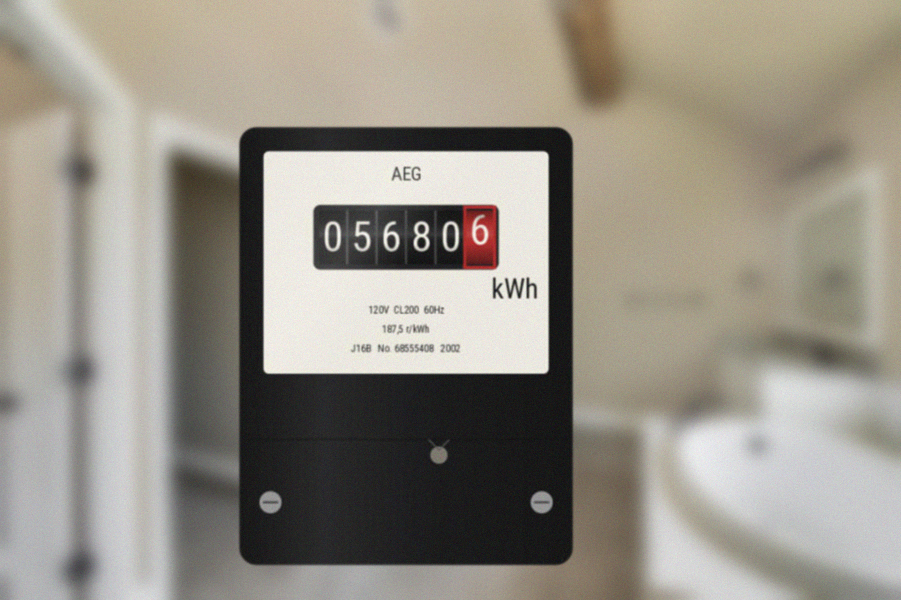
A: 5680.6 kWh
